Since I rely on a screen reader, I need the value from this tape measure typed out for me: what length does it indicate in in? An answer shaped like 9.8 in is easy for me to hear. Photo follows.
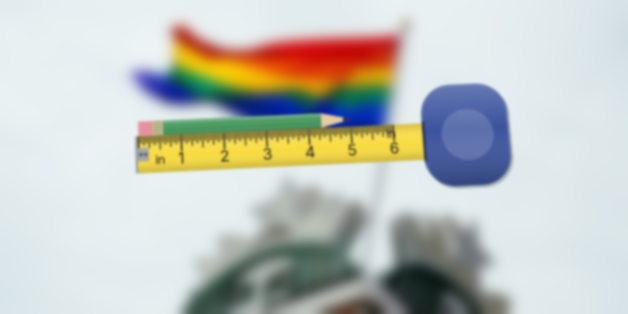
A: 5 in
